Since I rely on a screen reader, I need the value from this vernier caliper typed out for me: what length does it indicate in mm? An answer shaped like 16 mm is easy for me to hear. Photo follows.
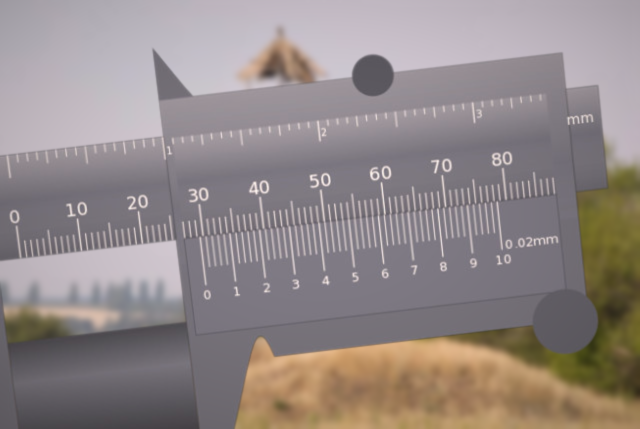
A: 29.5 mm
